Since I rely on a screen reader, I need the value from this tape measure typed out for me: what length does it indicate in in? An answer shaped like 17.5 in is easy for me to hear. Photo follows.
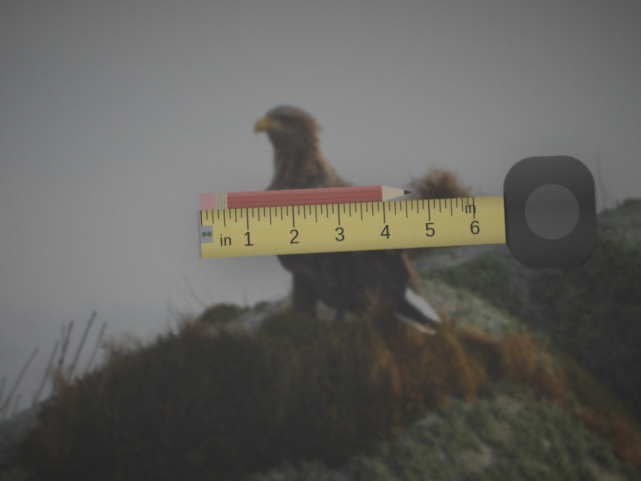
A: 4.625 in
